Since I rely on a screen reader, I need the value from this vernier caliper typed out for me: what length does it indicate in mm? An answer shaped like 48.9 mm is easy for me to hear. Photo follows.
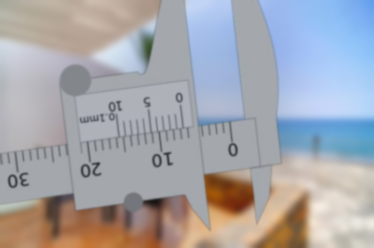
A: 6.6 mm
